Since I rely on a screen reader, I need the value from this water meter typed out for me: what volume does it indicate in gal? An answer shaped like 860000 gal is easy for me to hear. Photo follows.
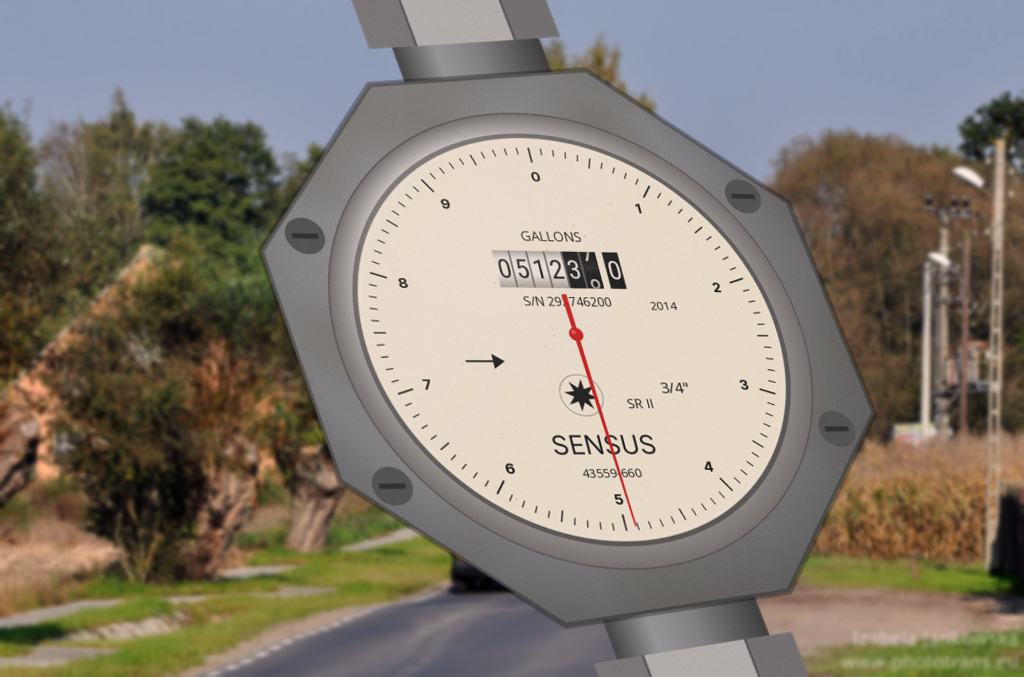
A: 512374.9 gal
